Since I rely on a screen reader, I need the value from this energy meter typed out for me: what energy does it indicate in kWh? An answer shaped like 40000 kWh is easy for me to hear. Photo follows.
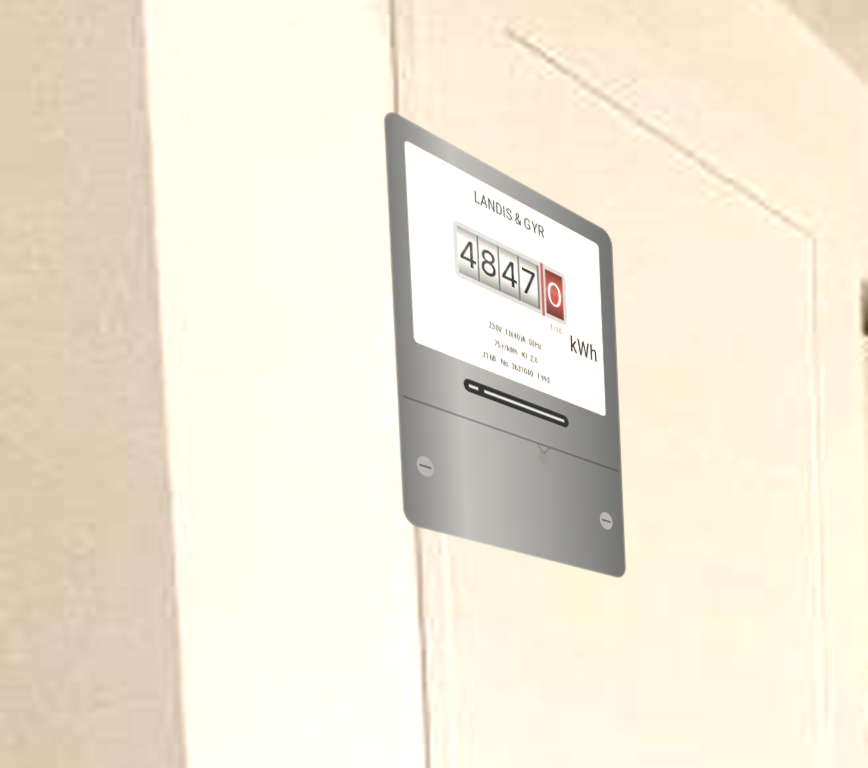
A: 4847.0 kWh
